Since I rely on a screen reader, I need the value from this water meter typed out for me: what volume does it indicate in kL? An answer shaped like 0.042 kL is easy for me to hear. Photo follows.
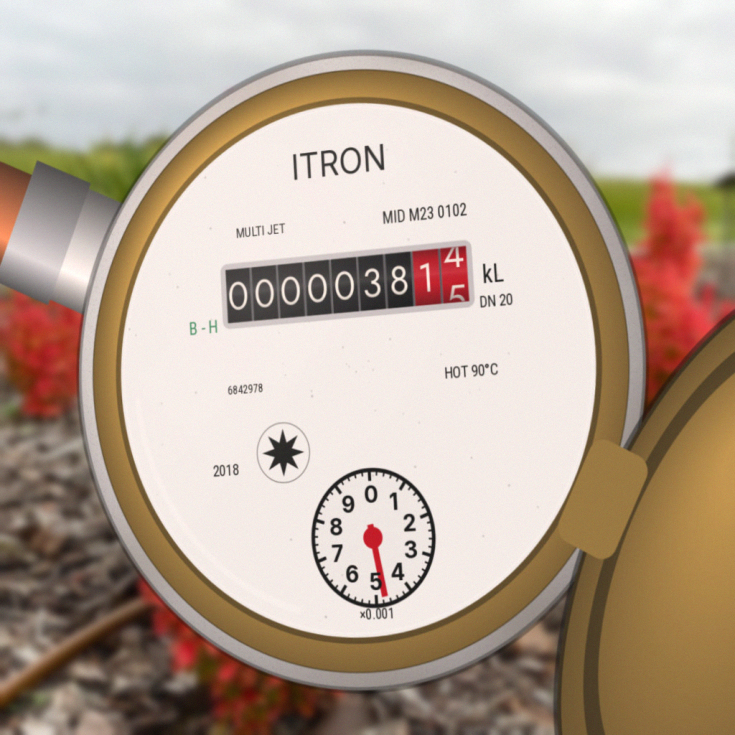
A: 38.144 kL
